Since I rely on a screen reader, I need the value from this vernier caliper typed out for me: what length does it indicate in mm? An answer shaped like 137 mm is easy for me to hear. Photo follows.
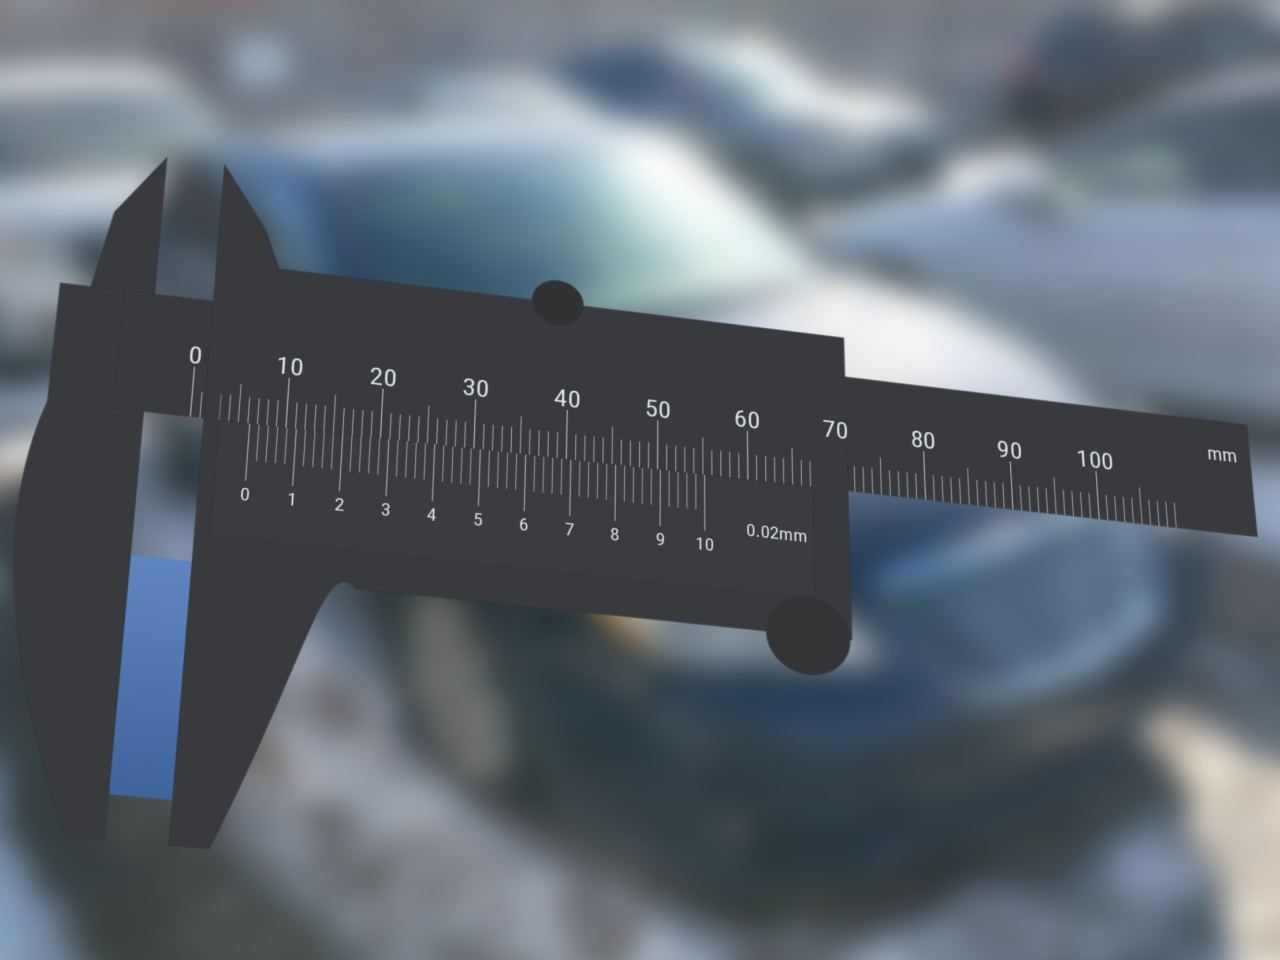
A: 6.2 mm
